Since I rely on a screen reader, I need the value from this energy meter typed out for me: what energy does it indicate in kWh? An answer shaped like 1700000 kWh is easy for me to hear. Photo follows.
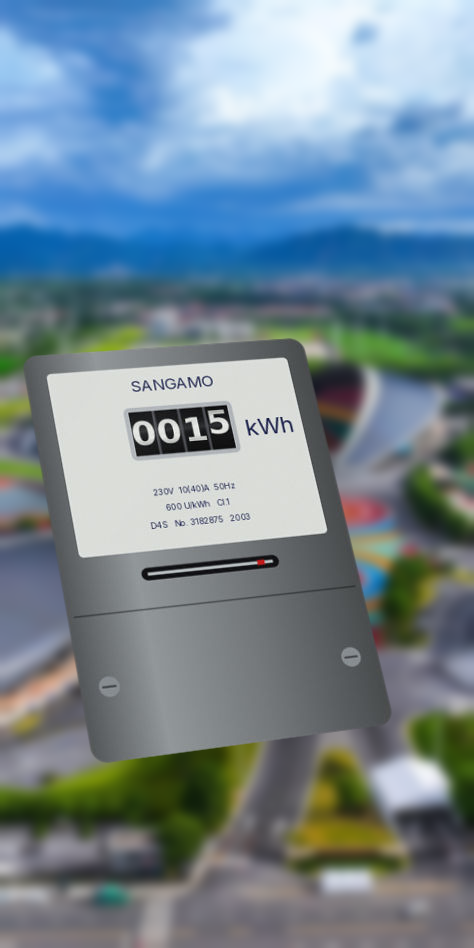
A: 15 kWh
